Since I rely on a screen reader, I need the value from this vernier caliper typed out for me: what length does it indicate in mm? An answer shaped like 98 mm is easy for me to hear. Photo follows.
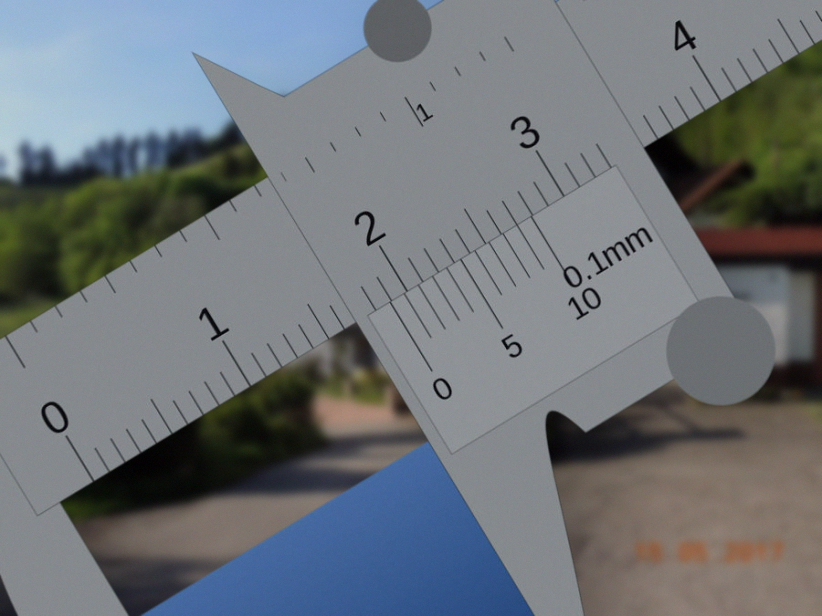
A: 18.9 mm
